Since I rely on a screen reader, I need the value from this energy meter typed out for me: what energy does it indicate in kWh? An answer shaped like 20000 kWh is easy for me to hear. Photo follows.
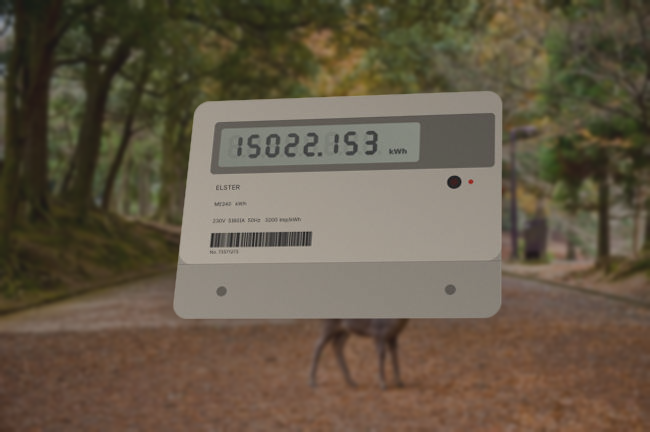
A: 15022.153 kWh
